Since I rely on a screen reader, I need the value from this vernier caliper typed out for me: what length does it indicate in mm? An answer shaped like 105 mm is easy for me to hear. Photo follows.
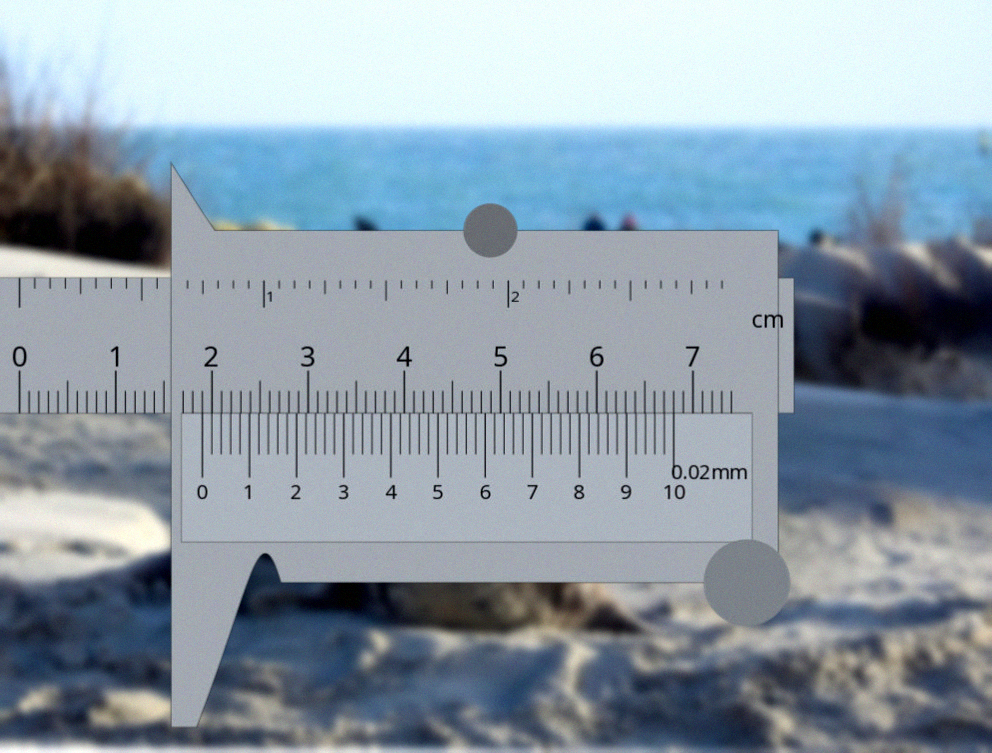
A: 19.0 mm
